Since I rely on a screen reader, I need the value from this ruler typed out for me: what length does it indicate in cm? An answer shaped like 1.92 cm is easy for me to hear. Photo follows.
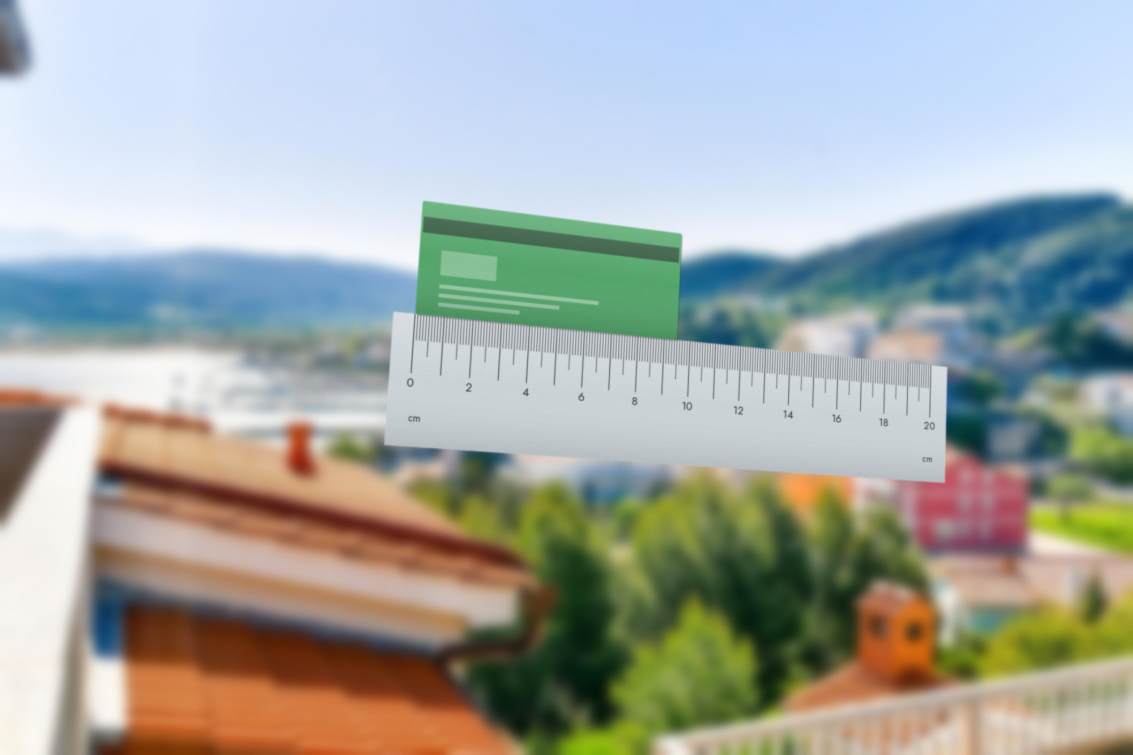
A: 9.5 cm
